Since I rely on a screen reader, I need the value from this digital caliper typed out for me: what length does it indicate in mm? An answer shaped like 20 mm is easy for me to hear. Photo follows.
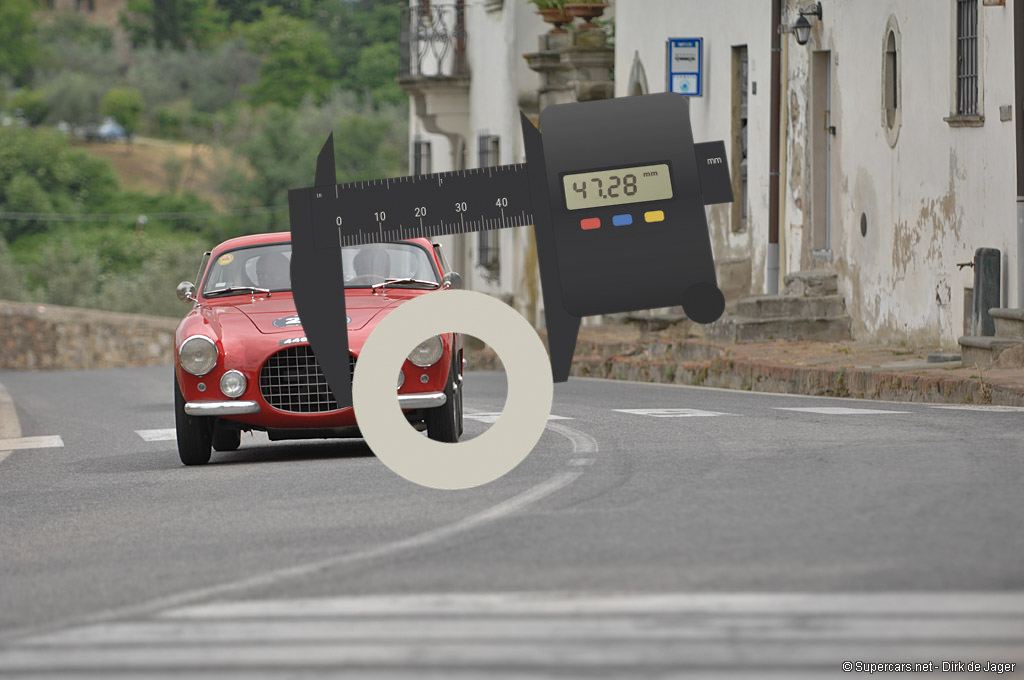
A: 47.28 mm
